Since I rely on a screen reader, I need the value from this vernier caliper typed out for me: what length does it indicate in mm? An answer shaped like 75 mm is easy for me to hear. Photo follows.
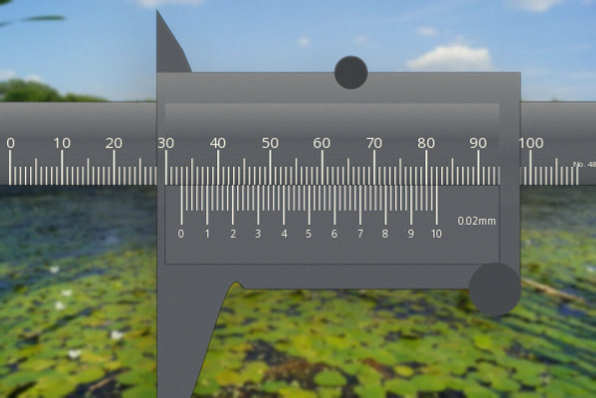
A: 33.0 mm
